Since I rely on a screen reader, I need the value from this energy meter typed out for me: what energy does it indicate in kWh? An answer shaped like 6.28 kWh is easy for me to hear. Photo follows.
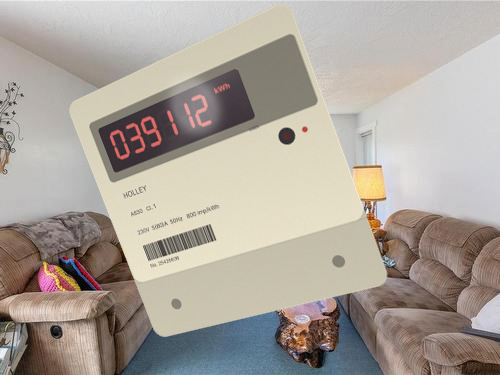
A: 39112 kWh
